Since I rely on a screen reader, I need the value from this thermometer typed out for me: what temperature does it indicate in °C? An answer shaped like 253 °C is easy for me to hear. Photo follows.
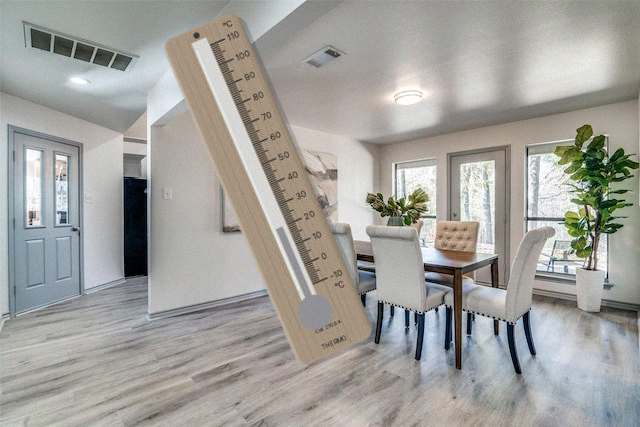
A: 20 °C
